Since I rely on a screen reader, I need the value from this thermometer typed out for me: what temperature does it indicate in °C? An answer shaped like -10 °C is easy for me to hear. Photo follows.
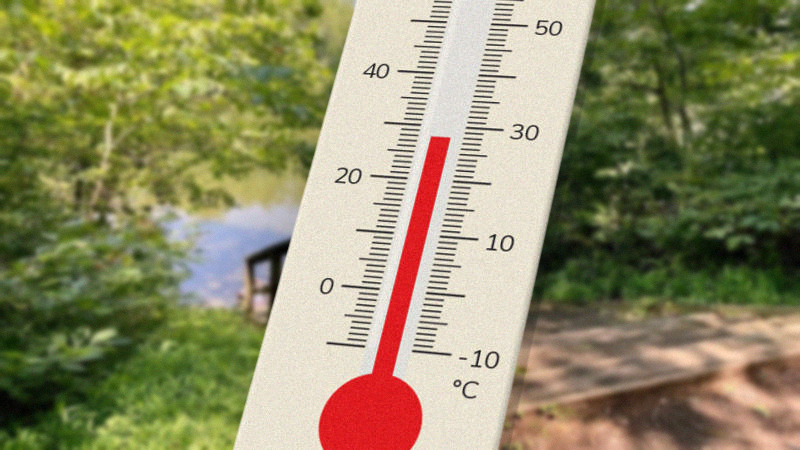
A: 28 °C
